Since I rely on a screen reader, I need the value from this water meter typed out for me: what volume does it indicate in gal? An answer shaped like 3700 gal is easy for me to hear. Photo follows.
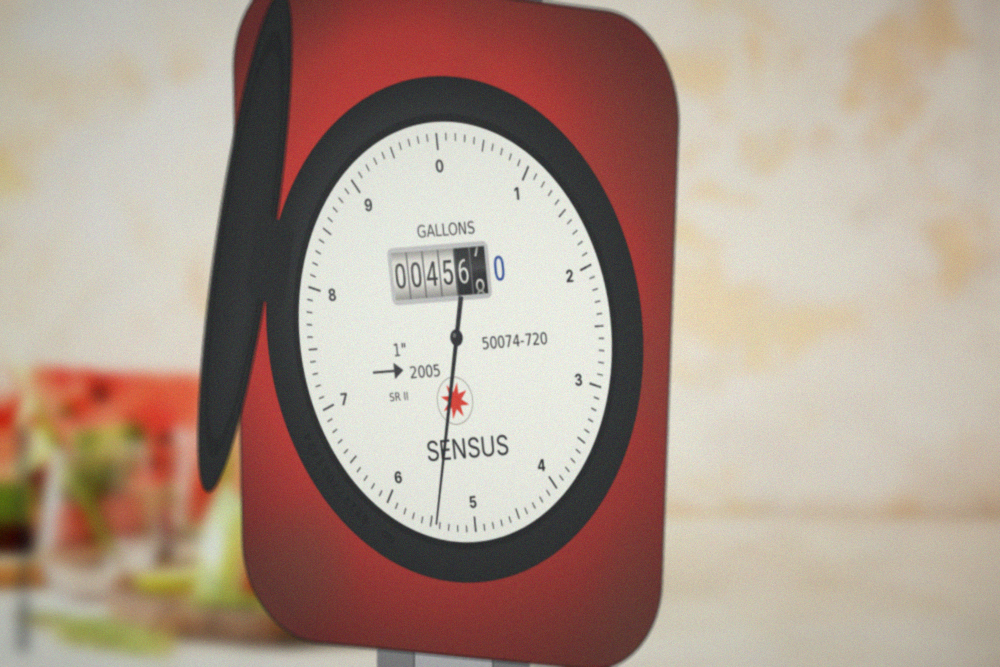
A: 45675.4 gal
